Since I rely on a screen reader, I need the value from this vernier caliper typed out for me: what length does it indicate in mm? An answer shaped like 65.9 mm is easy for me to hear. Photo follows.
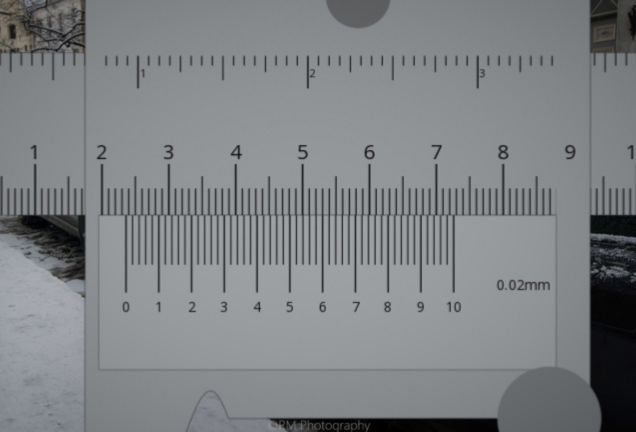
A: 23.6 mm
